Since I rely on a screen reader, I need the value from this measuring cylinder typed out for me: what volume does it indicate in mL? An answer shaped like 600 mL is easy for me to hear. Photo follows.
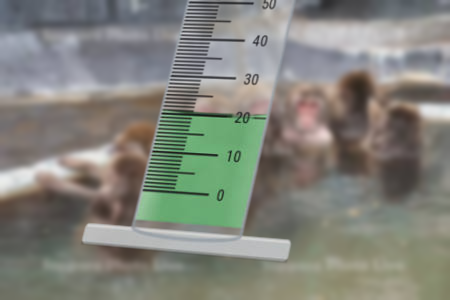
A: 20 mL
